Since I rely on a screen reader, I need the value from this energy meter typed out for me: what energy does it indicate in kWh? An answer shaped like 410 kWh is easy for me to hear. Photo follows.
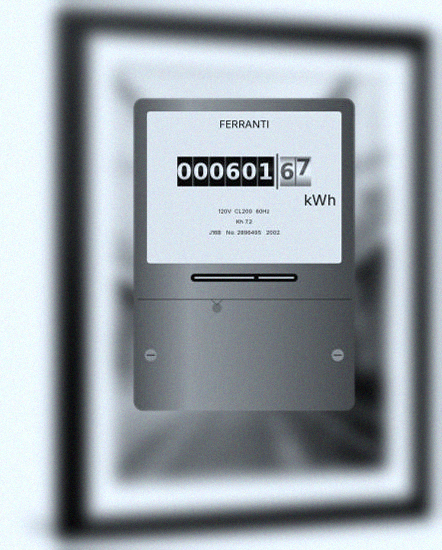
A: 601.67 kWh
